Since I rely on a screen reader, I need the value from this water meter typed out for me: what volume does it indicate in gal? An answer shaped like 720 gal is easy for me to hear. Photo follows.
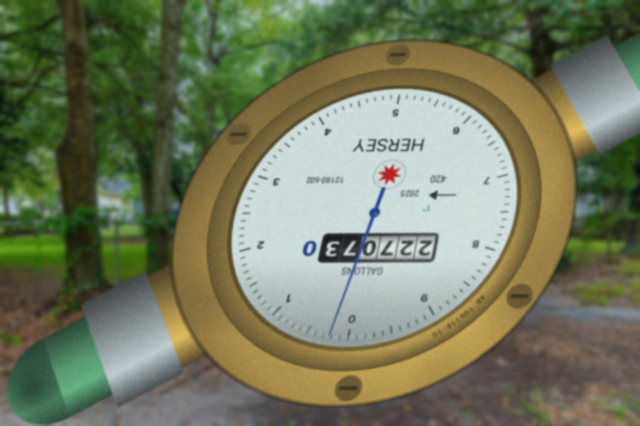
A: 2270730.2 gal
